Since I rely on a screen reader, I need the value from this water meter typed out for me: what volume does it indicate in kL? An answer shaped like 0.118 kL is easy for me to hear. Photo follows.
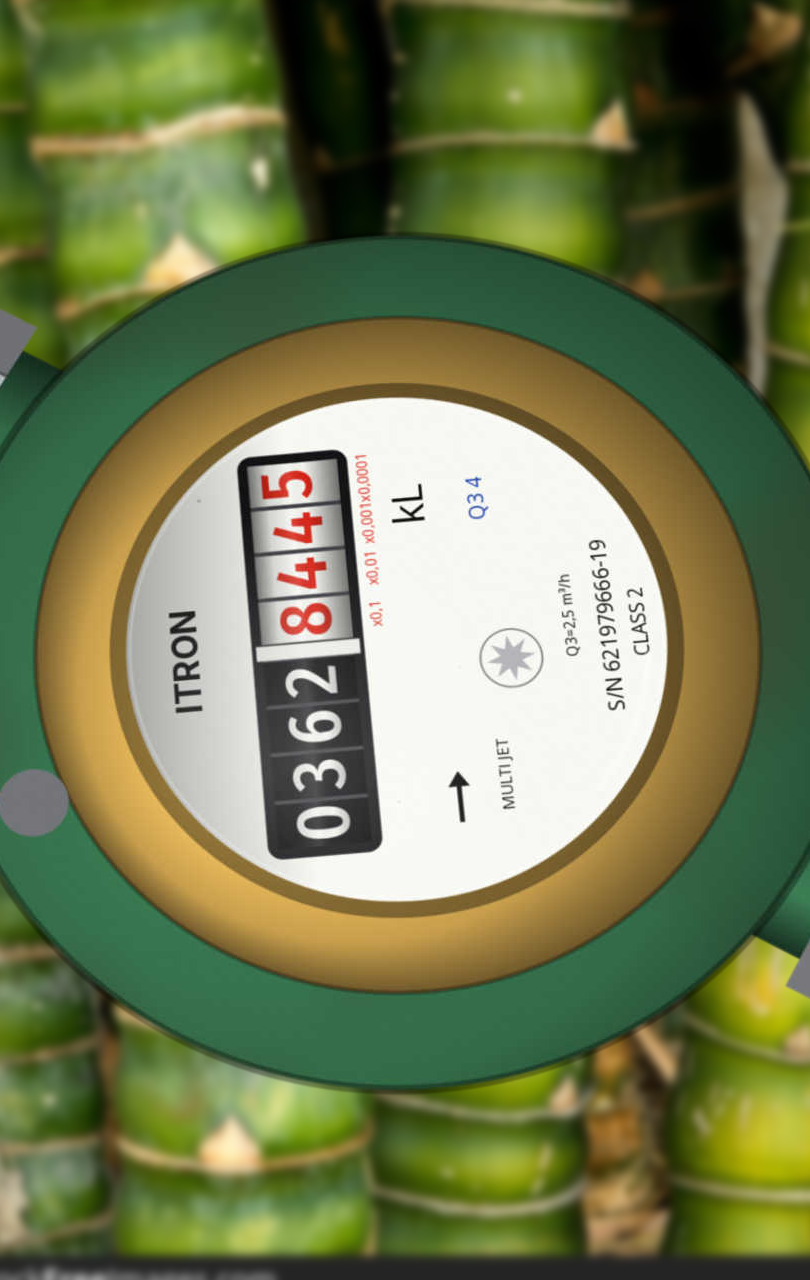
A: 362.8445 kL
